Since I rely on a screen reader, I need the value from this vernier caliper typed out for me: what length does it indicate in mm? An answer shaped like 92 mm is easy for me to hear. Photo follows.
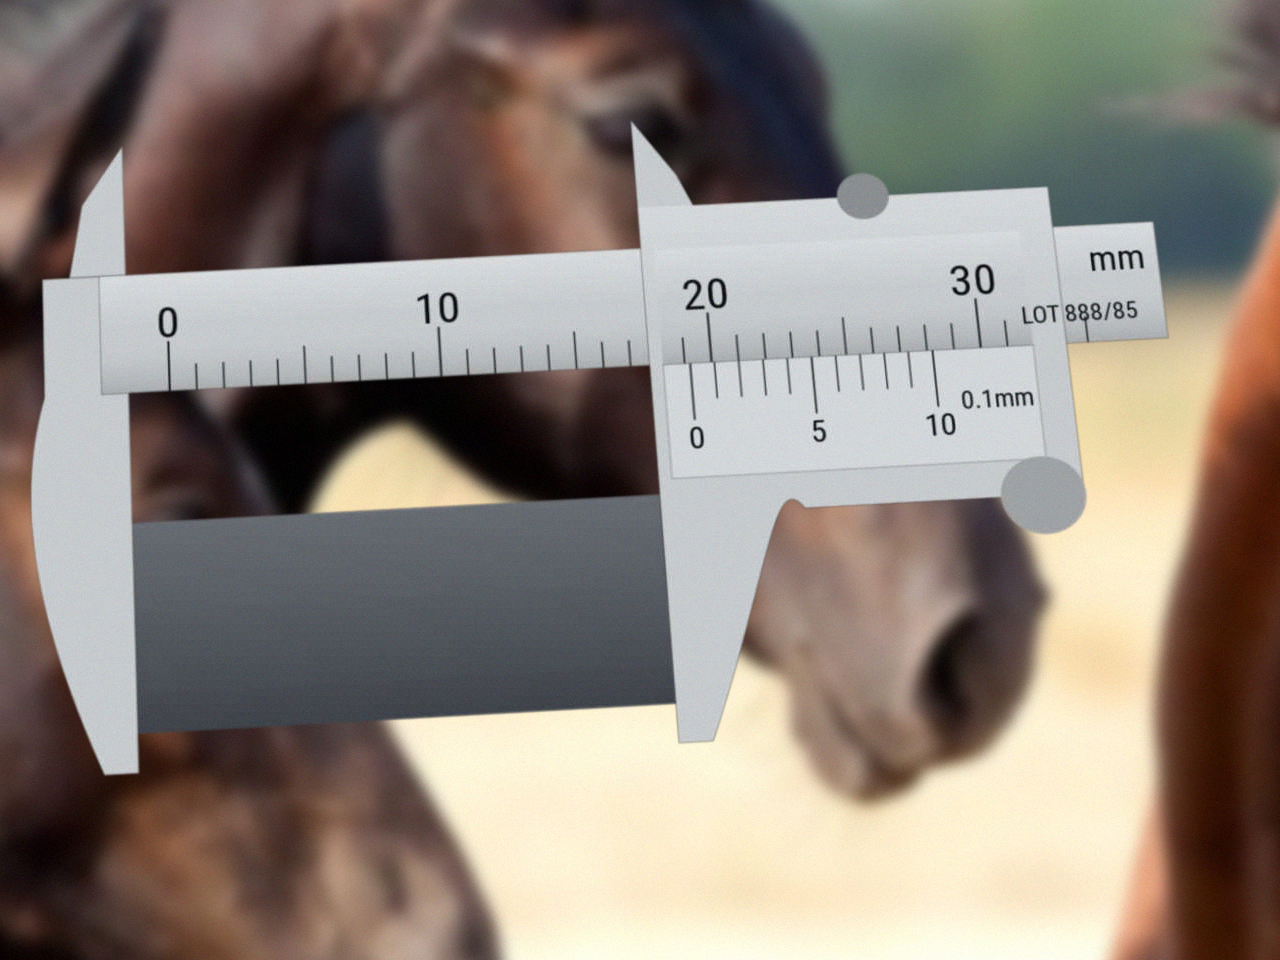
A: 19.2 mm
